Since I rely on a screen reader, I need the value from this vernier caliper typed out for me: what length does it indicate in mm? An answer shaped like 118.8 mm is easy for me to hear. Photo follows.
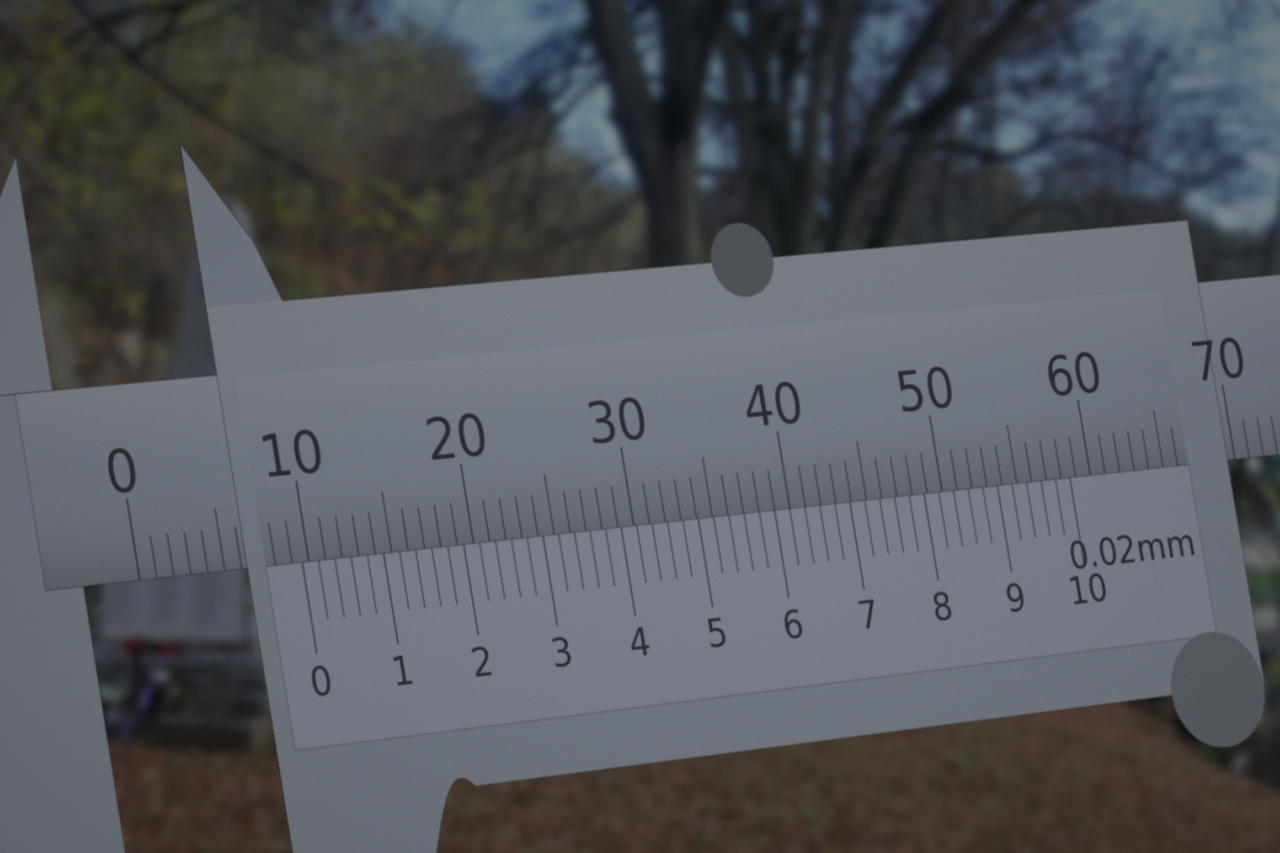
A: 9.6 mm
